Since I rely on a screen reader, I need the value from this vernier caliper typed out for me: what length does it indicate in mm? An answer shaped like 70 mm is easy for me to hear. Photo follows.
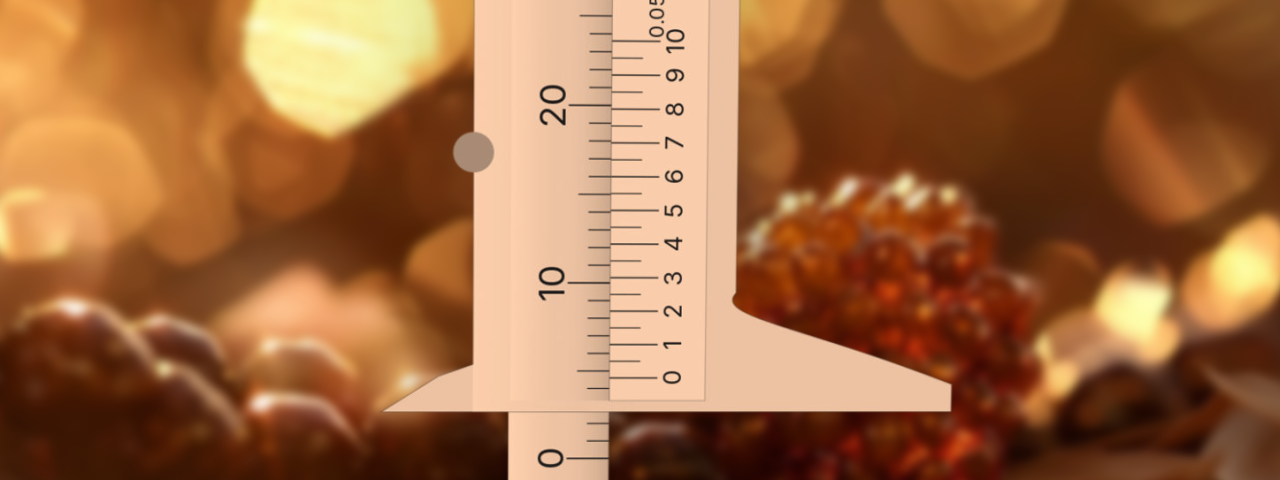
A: 4.6 mm
